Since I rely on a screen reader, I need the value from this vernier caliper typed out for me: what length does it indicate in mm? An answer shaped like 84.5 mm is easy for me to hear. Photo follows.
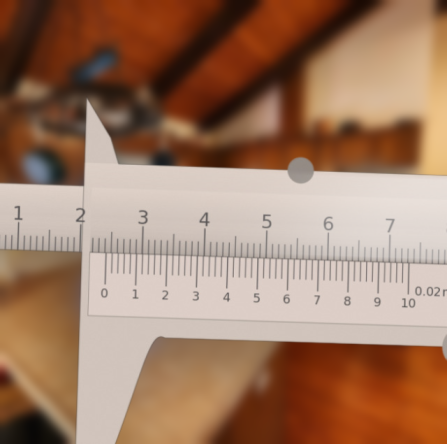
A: 24.2 mm
